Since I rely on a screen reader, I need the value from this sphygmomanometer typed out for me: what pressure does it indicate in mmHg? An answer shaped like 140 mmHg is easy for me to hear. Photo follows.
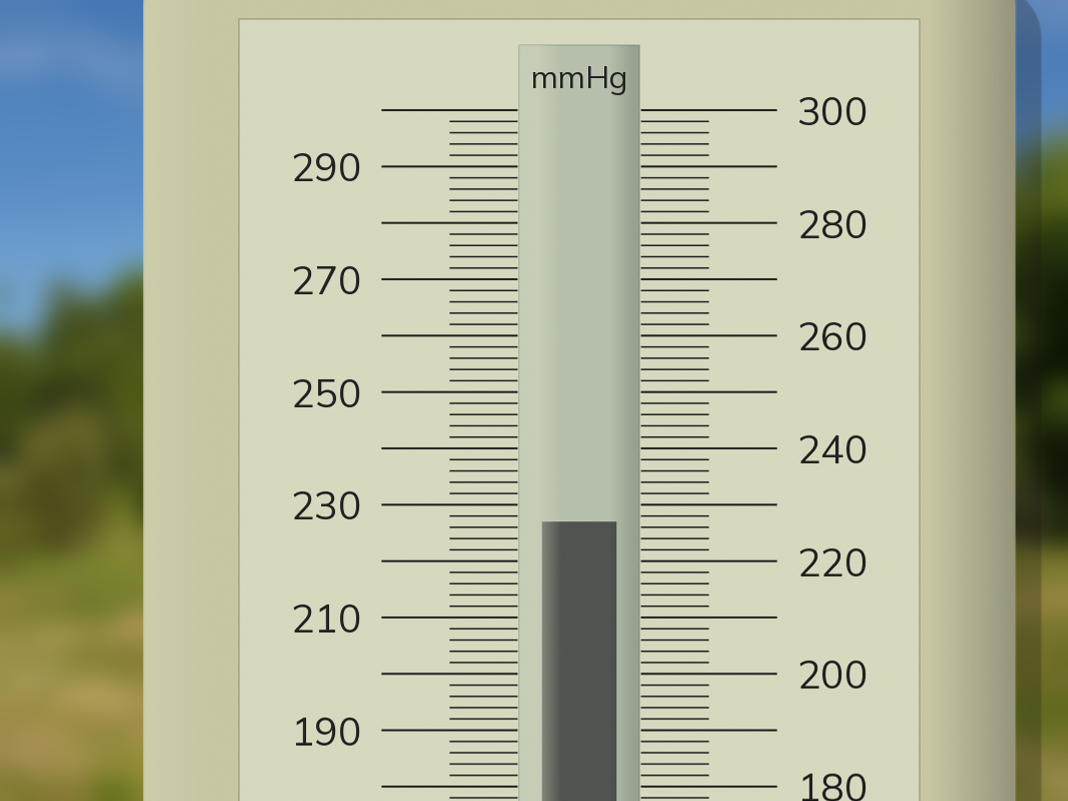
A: 227 mmHg
